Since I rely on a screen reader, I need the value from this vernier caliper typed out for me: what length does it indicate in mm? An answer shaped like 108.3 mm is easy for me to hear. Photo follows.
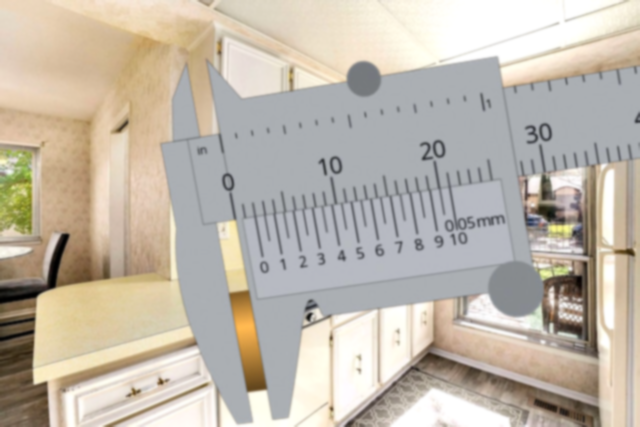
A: 2.0 mm
